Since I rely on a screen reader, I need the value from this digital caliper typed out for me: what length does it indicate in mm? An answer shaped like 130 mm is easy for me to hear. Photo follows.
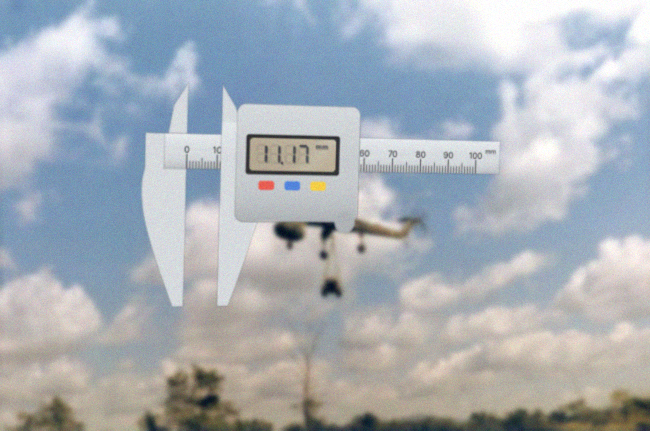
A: 11.17 mm
